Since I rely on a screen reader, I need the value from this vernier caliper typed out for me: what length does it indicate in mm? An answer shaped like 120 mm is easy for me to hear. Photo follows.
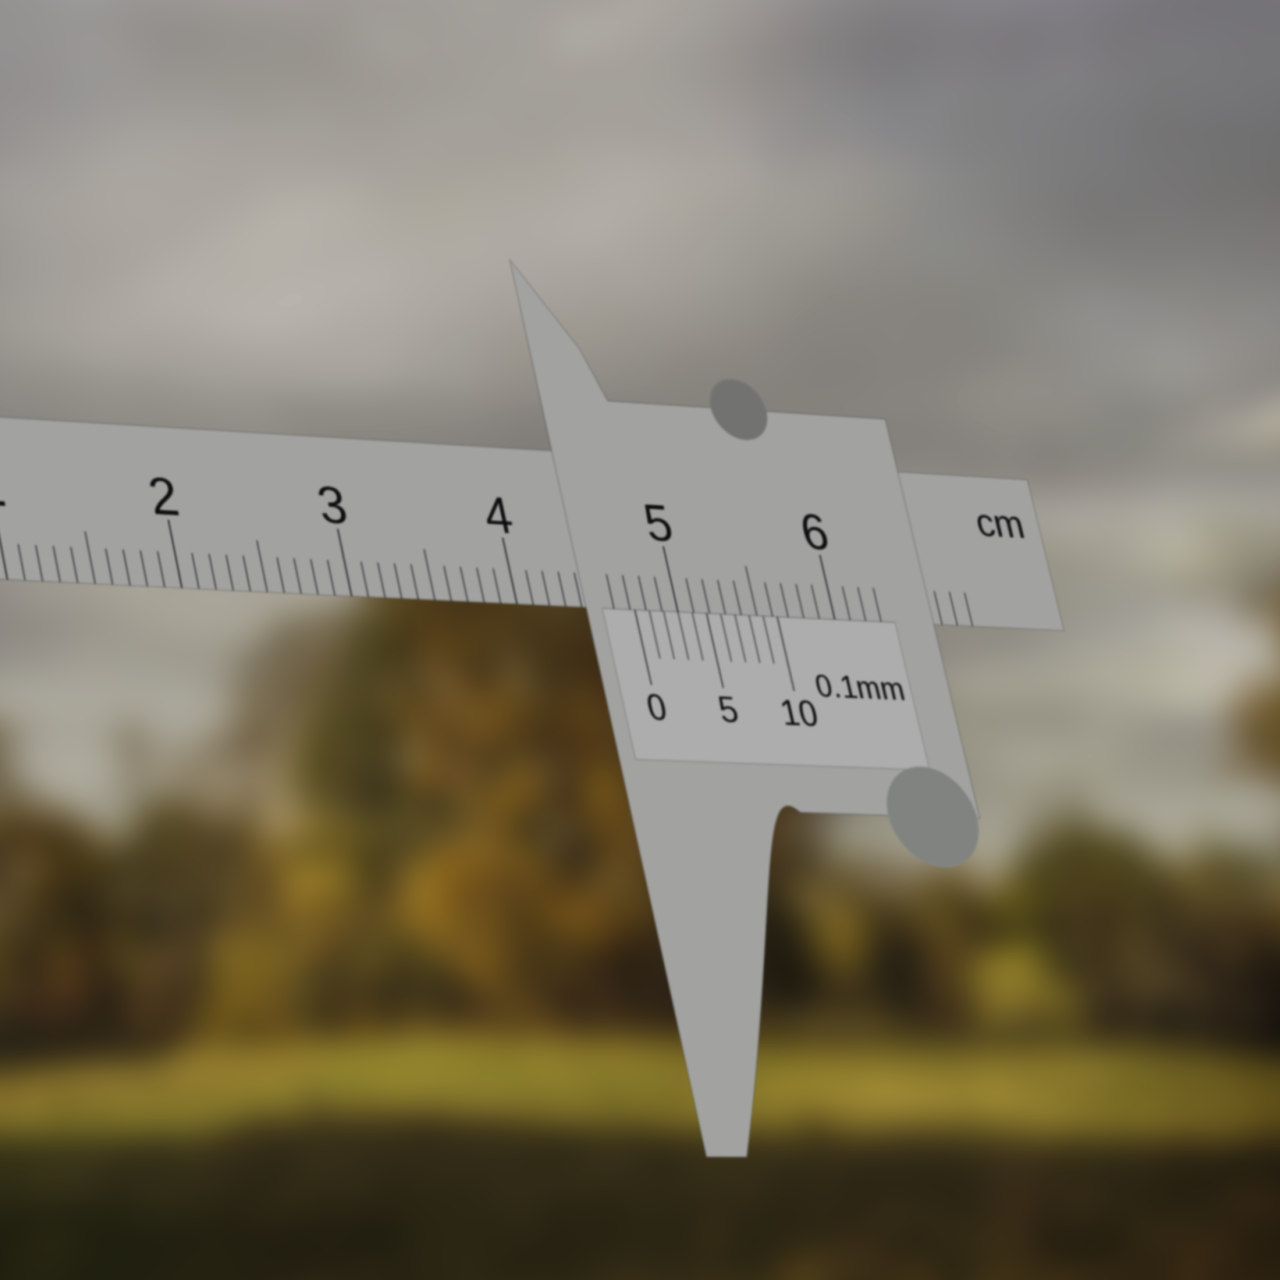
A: 47.3 mm
